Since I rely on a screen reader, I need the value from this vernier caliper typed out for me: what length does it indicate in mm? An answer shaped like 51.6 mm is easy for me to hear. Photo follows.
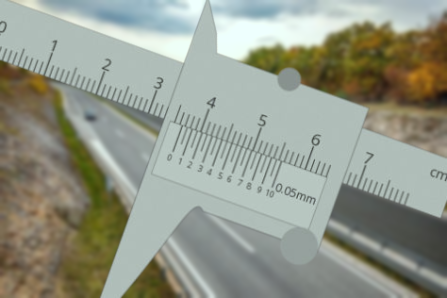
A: 36.5 mm
